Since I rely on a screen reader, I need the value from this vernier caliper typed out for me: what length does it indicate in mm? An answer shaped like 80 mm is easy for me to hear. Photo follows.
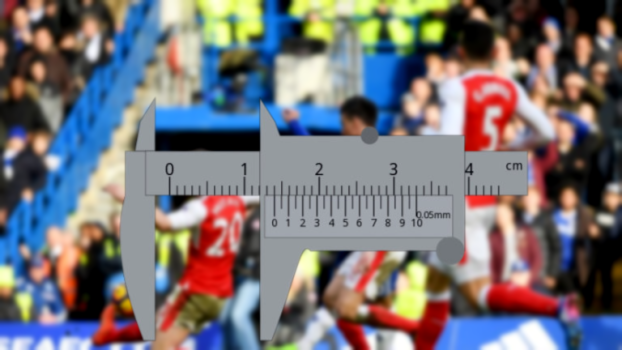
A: 14.0 mm
